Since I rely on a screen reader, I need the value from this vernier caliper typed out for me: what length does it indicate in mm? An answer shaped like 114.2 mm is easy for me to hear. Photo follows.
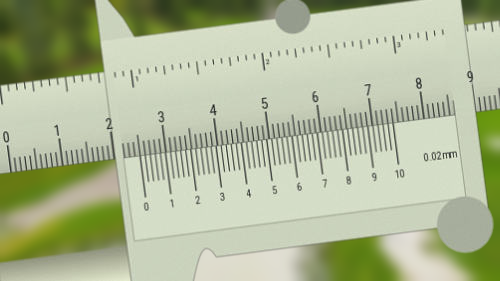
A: 25.0 mm
